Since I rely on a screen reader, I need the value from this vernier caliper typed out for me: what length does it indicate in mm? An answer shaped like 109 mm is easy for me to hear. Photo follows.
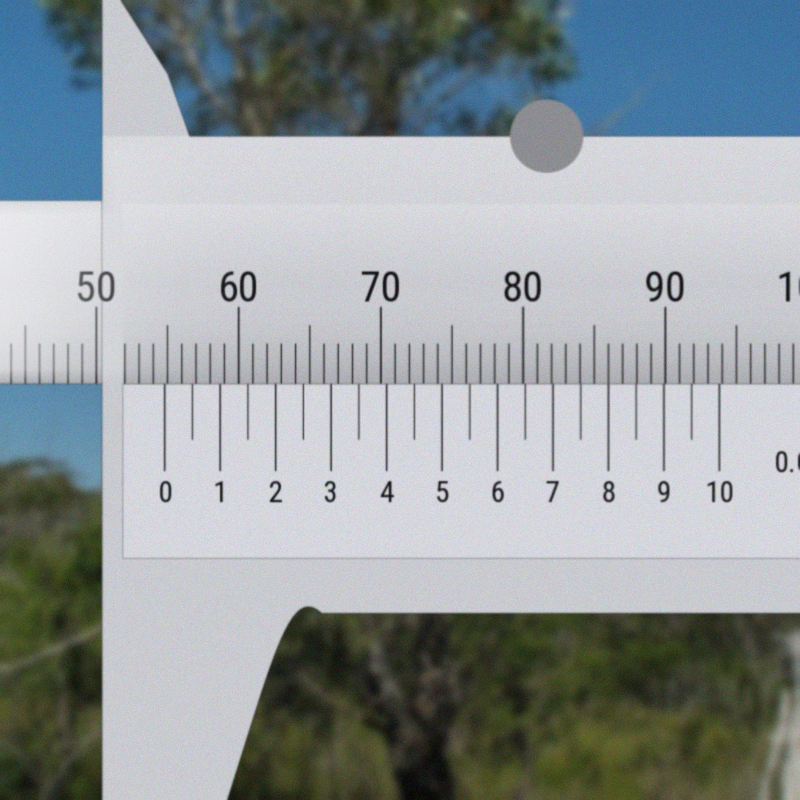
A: 54.8 mm
